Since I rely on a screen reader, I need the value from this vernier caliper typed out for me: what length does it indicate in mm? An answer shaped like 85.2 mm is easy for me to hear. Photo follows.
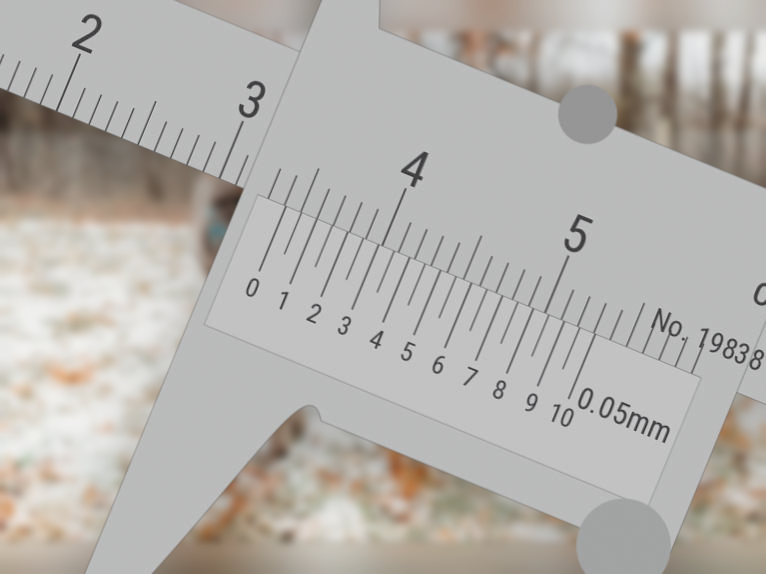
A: 34.1 mm
